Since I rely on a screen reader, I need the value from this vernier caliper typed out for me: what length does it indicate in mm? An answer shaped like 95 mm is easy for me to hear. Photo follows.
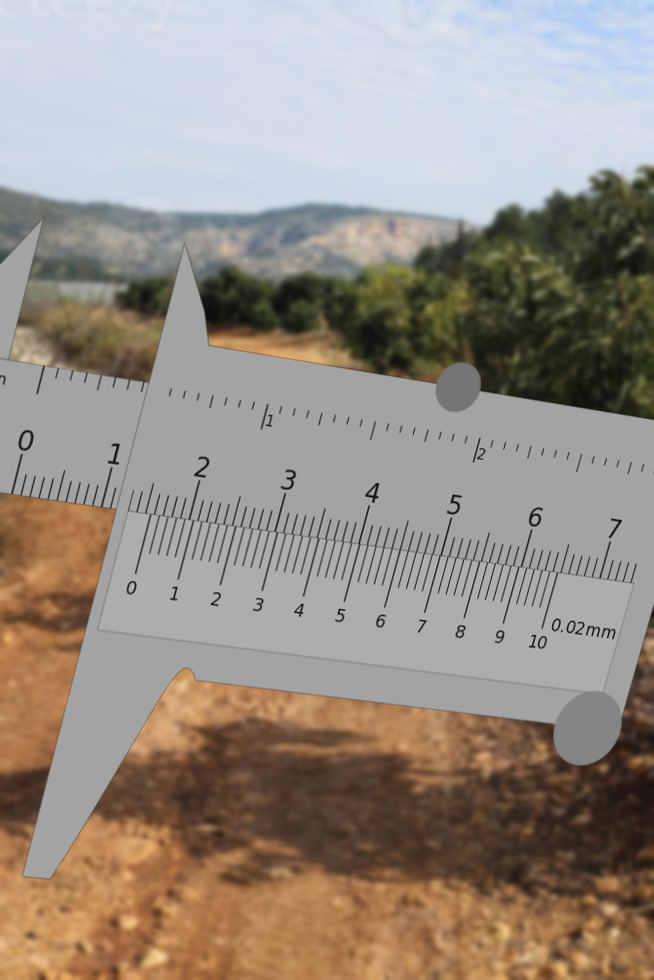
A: 15.6 mm
